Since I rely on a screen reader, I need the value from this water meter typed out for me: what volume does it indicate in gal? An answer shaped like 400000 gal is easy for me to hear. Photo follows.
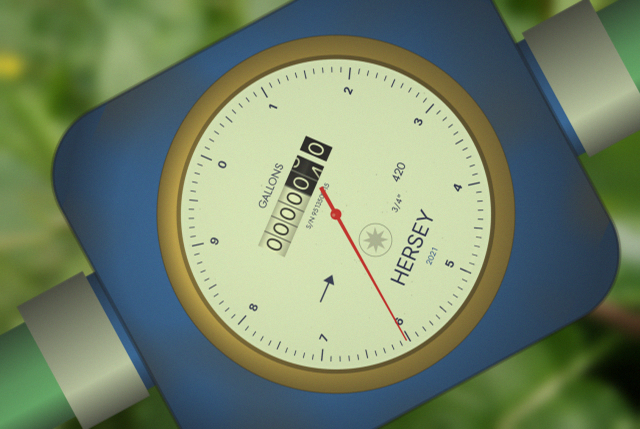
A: 36.0 gal
